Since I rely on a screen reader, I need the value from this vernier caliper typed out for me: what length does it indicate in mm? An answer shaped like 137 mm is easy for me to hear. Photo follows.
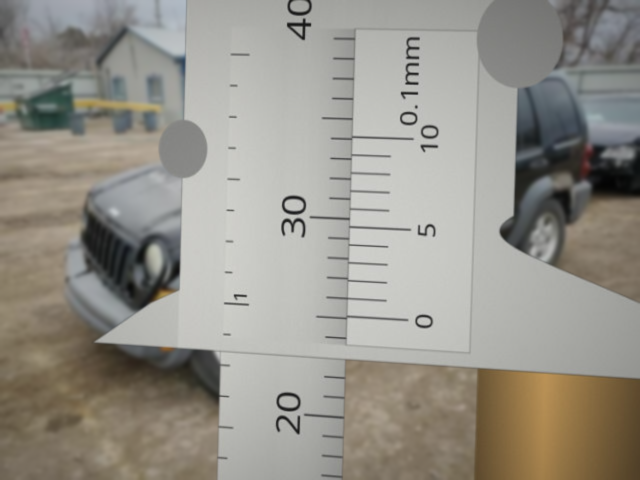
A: 25.1 mm
